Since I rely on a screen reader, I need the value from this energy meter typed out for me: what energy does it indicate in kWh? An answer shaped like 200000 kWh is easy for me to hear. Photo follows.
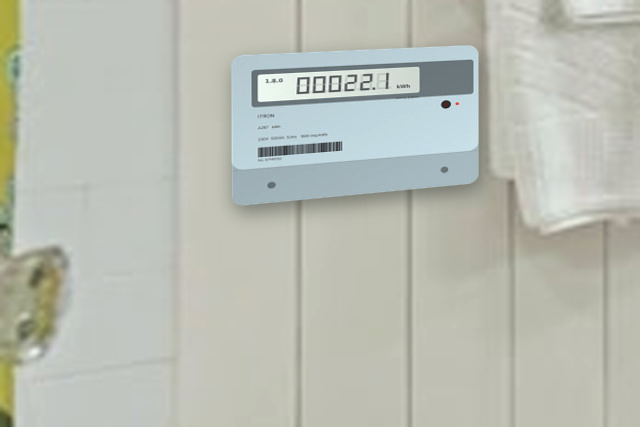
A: 22.1 kWh
